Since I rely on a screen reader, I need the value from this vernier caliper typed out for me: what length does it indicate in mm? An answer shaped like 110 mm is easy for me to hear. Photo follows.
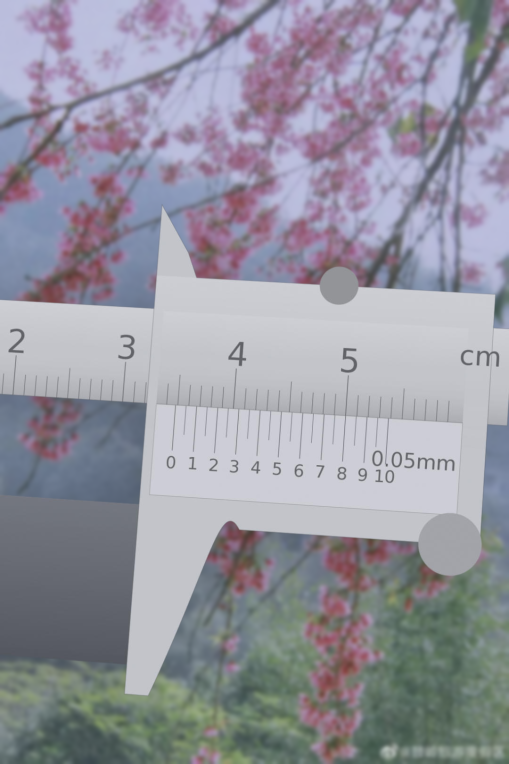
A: 34.8 mm
